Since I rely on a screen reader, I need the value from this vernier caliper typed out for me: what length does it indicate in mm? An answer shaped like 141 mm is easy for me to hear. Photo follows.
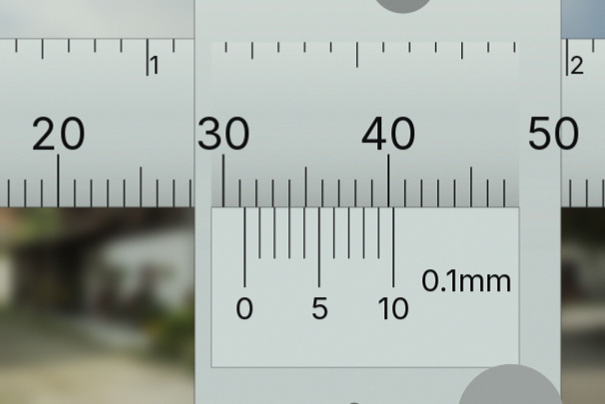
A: 31.3 mm
